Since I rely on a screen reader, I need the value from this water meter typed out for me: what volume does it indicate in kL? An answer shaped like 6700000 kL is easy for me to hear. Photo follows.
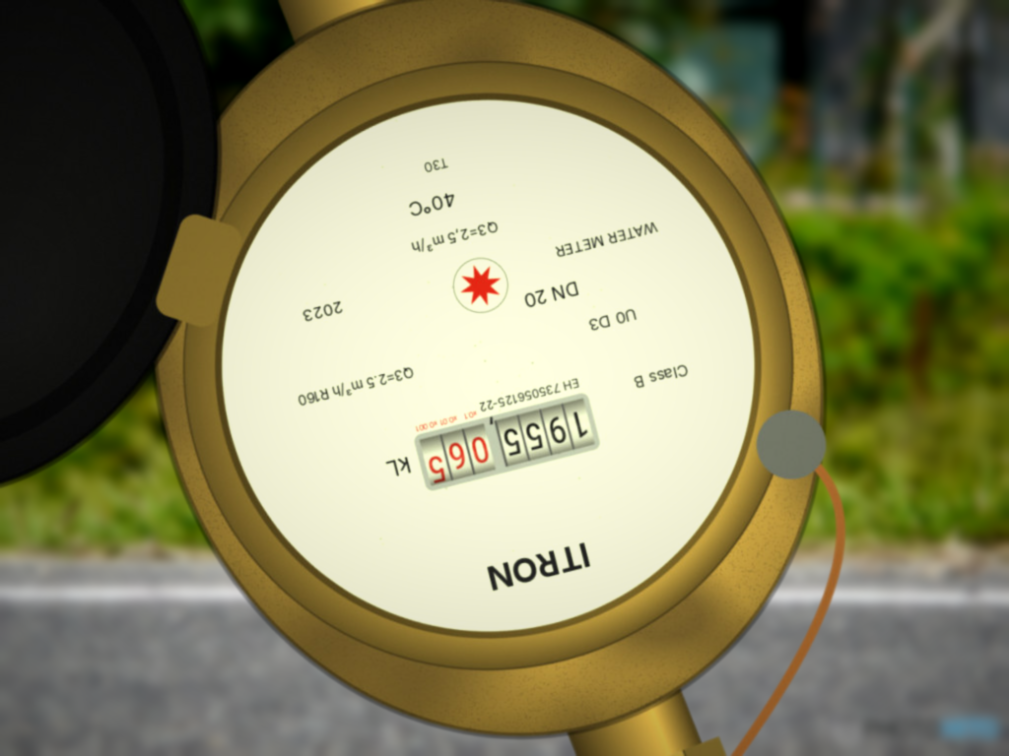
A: 1955.065 kL
